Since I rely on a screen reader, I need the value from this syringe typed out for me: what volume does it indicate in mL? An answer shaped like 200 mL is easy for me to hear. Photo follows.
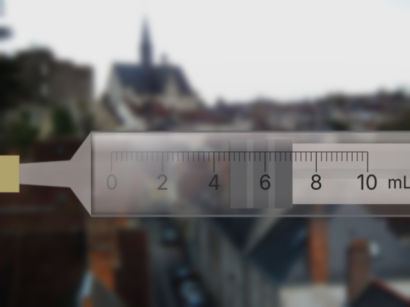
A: 4.6 mL
